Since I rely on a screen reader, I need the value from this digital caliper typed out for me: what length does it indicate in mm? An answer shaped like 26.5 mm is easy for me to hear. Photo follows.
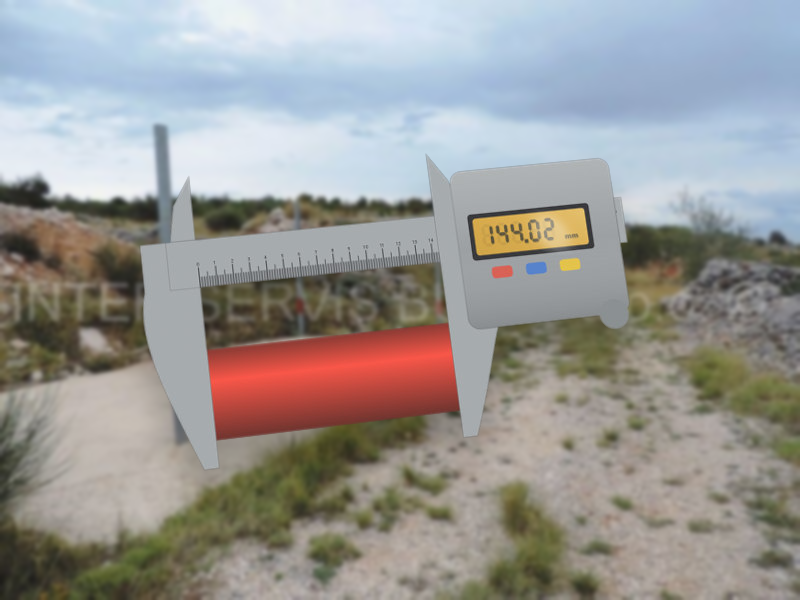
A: 144.02 mm
